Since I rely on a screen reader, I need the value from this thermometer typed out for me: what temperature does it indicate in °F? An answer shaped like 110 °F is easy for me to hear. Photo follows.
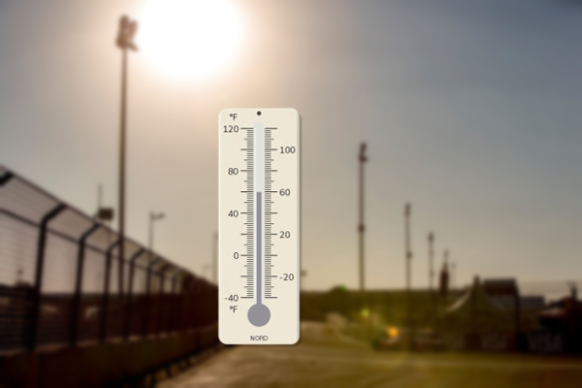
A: 60 °F
